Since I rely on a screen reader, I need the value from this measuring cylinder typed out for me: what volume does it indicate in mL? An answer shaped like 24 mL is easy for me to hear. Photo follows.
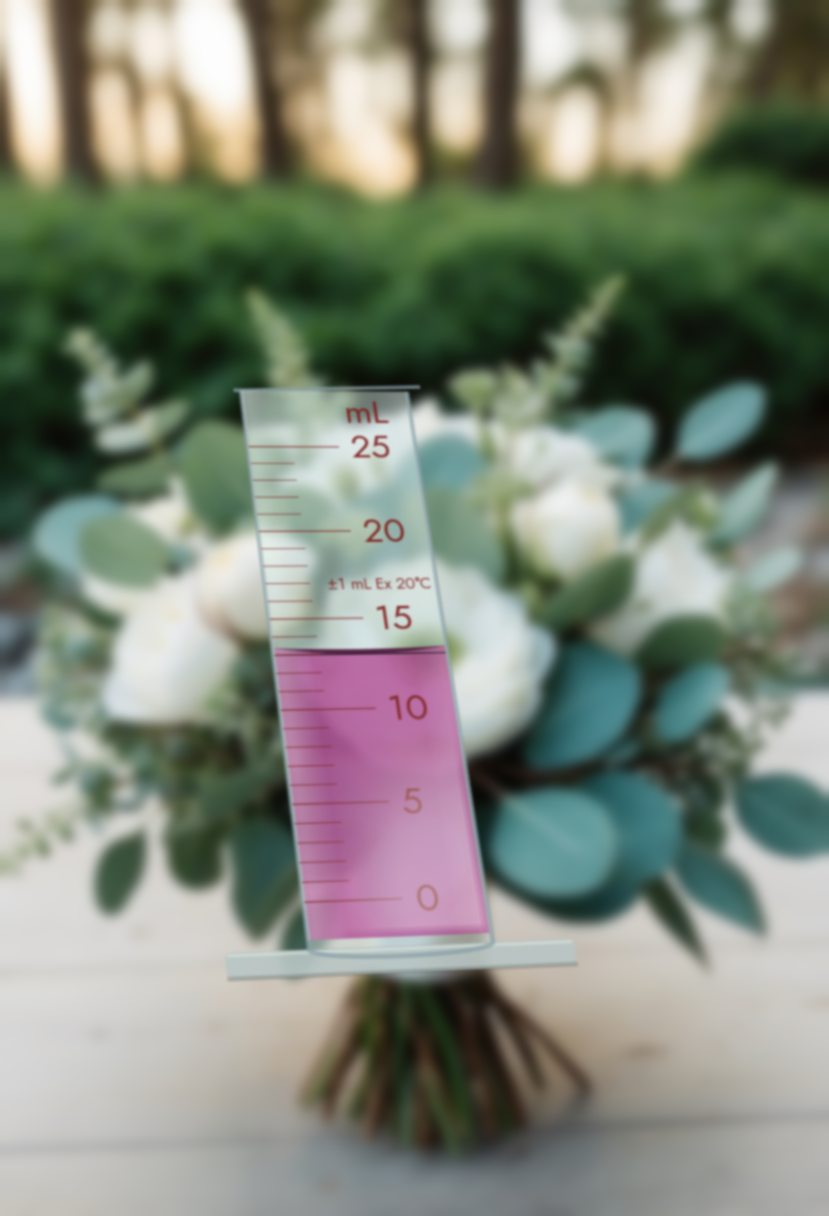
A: 13 mL
